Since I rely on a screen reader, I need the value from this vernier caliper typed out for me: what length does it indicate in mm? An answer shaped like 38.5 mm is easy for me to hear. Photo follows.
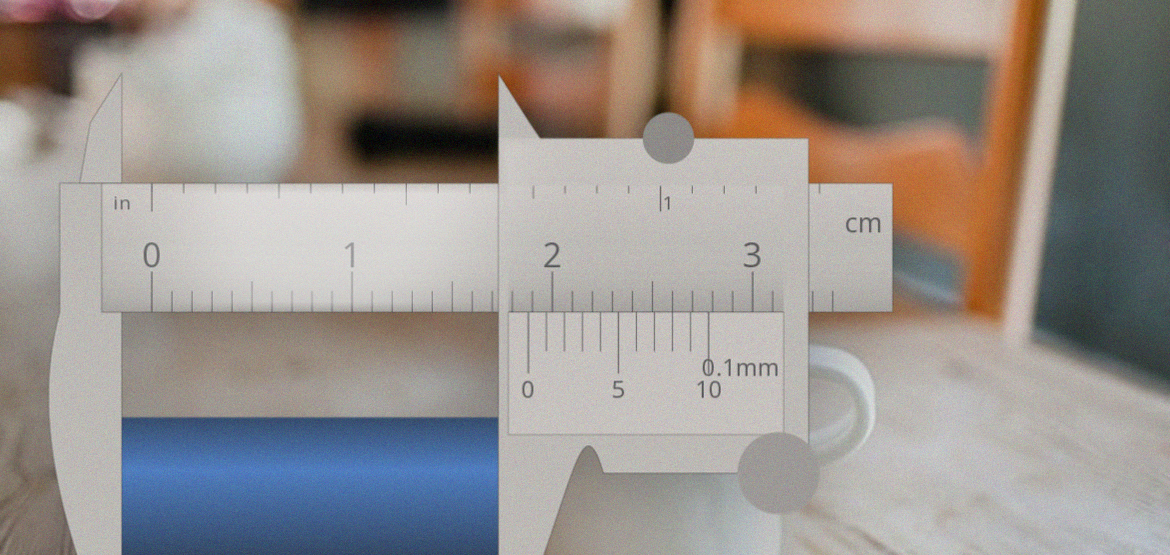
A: 18.8 mm
